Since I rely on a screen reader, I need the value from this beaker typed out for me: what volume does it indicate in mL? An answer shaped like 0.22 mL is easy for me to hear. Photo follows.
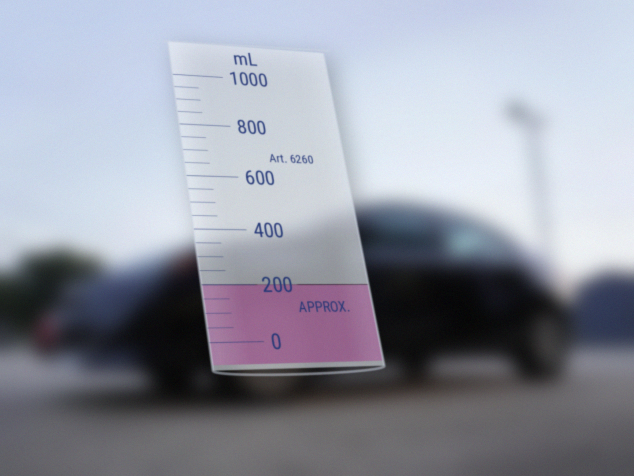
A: 200 mL
